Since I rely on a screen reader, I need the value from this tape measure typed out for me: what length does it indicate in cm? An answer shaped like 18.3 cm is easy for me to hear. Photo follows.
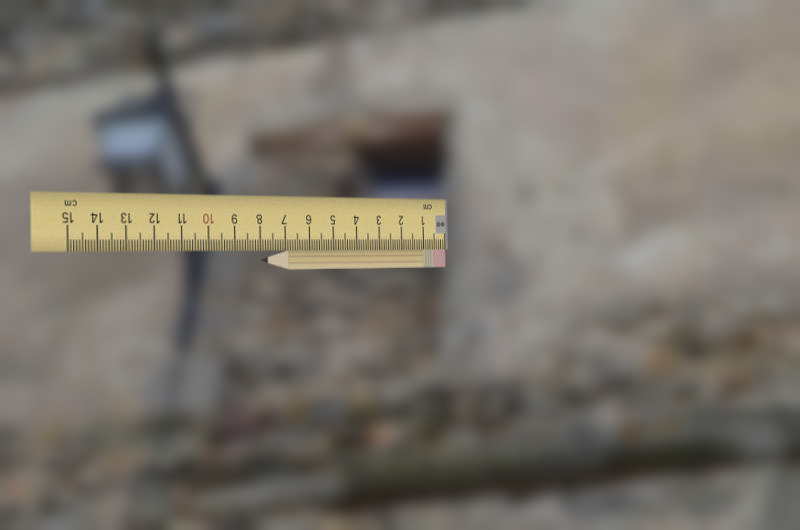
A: 8 cm
